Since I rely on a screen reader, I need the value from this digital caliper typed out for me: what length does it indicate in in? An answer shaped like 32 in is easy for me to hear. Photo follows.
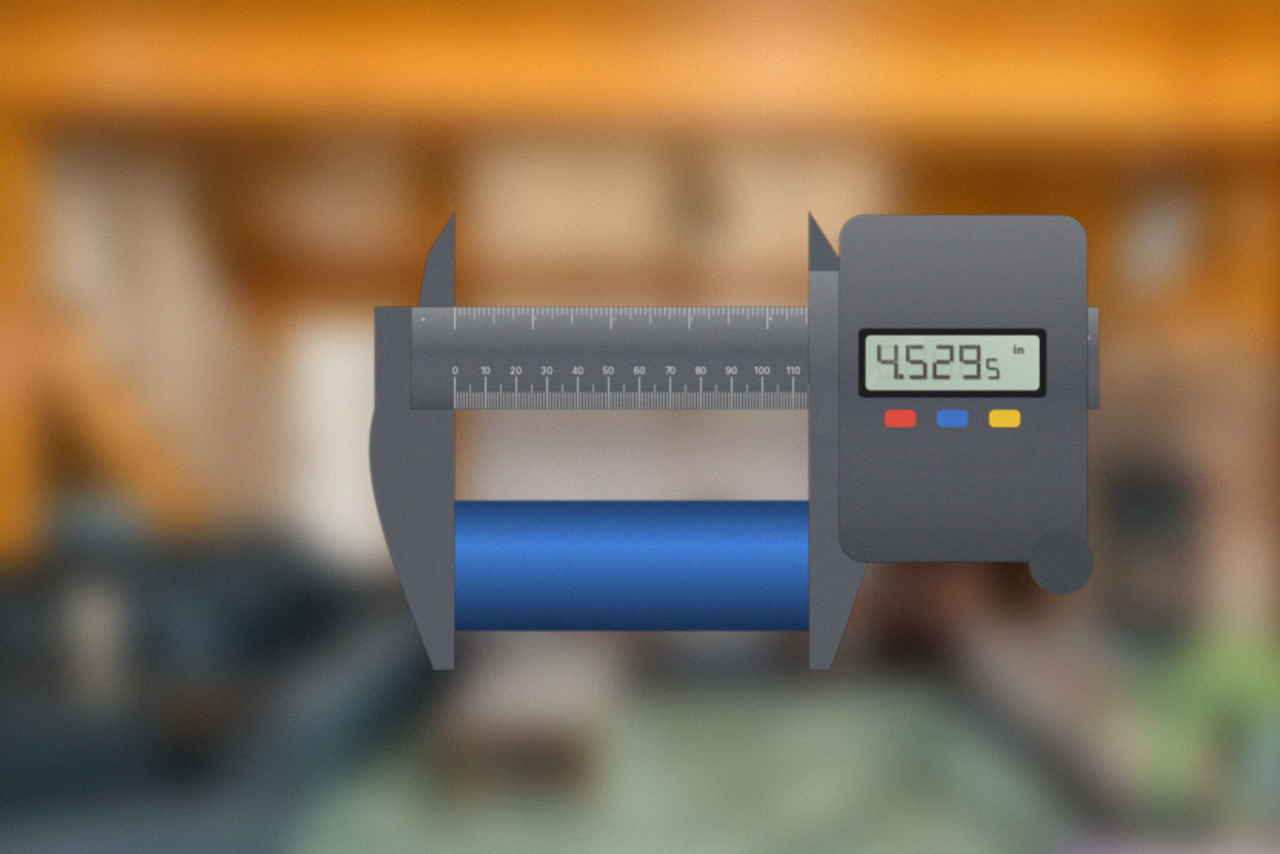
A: 4.5295 in
